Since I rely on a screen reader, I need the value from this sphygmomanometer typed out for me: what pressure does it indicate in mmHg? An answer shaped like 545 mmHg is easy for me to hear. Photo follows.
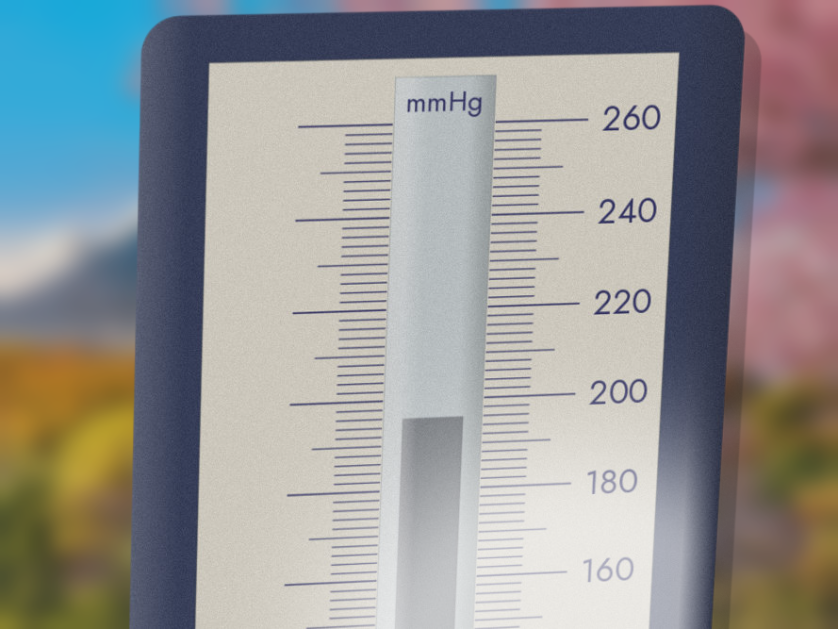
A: 196 mmHg
